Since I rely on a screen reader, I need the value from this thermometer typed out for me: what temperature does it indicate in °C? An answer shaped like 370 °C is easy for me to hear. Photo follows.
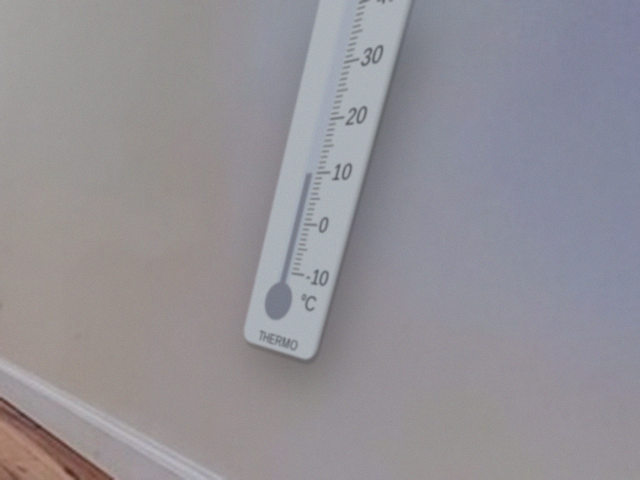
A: 10 °C
